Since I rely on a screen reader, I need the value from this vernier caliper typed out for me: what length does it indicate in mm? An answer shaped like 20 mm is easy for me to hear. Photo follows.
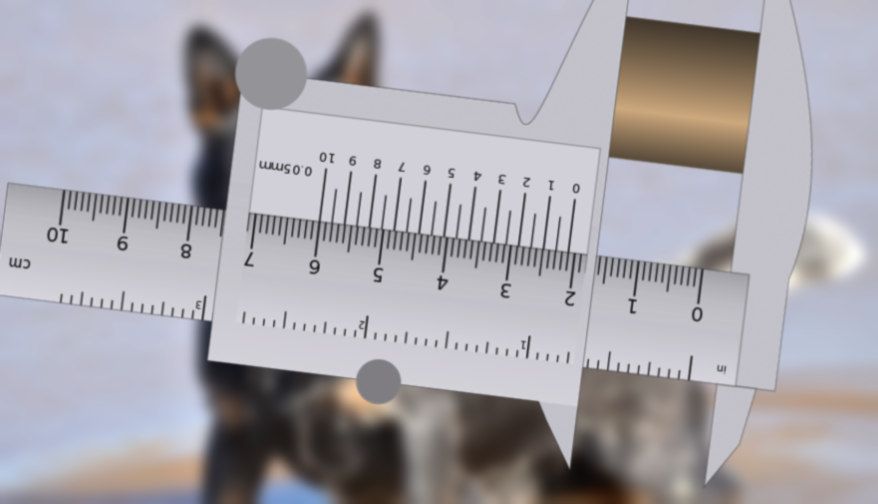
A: 21.0 mm
